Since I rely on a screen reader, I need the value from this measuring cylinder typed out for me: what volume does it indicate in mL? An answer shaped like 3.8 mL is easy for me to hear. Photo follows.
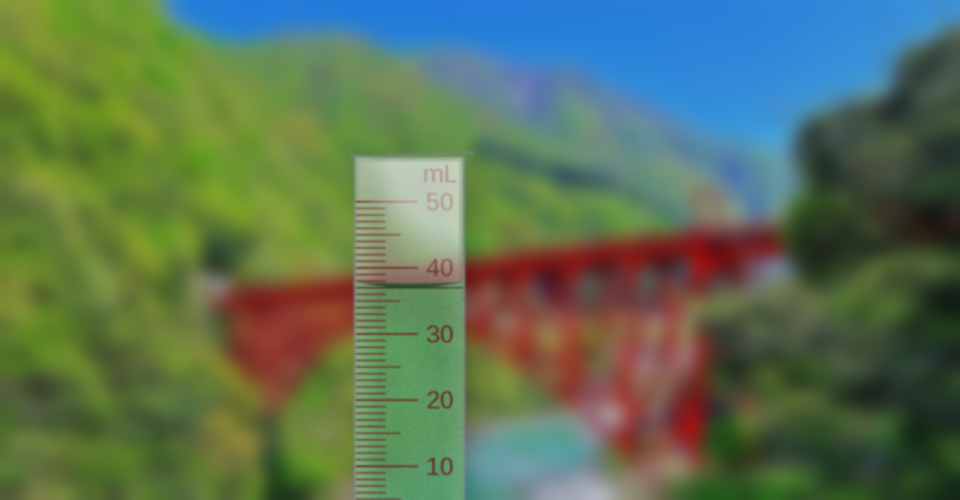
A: 37 mL
